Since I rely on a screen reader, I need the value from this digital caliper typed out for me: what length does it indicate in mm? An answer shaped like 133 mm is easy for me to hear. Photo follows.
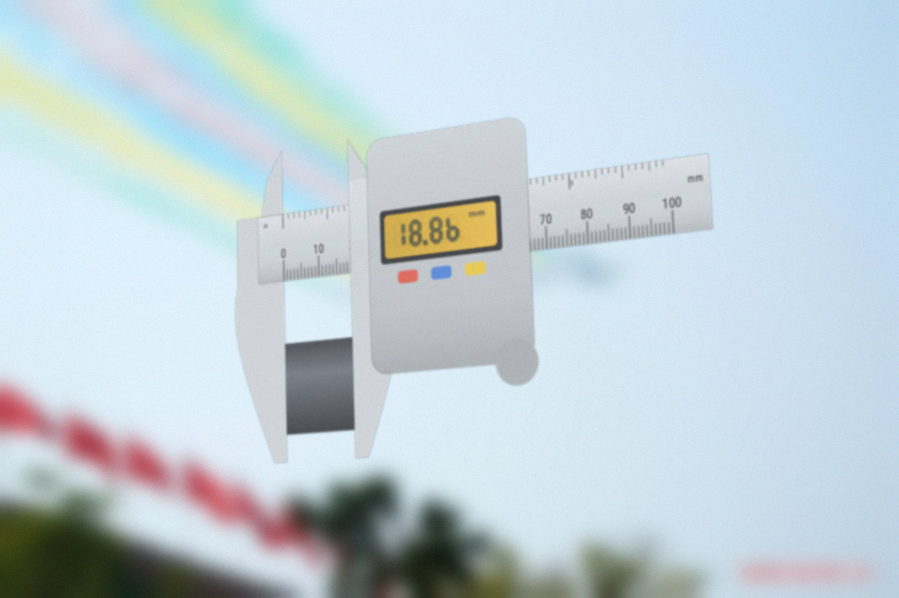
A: 18.86 mm
